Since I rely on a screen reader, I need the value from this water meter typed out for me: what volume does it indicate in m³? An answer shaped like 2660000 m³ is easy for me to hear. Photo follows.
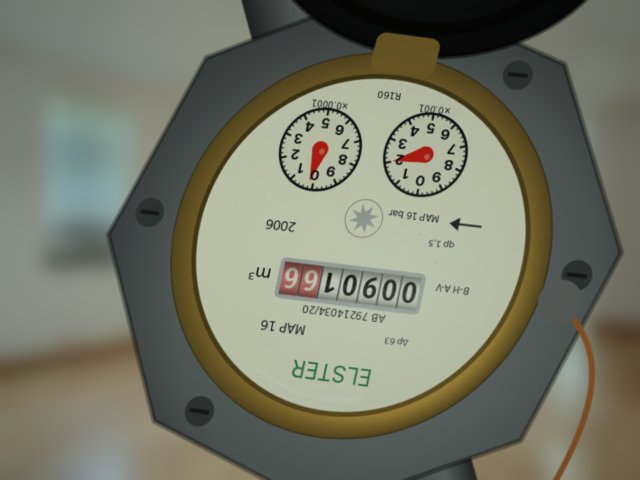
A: 901.6620 m³
